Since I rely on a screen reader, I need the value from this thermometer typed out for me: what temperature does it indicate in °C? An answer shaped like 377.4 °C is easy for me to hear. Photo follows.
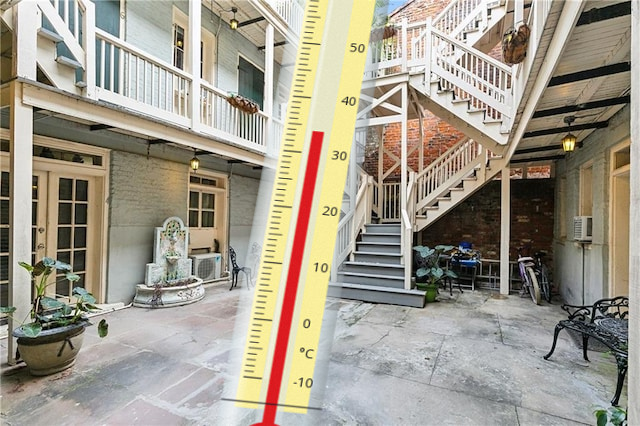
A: 34 °C
